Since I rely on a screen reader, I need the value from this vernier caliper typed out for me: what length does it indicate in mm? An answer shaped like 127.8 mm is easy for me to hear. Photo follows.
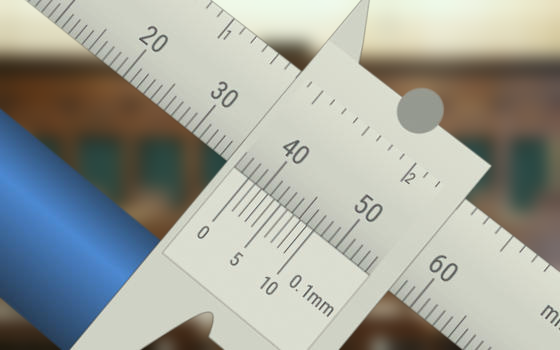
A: 38.0 mm
